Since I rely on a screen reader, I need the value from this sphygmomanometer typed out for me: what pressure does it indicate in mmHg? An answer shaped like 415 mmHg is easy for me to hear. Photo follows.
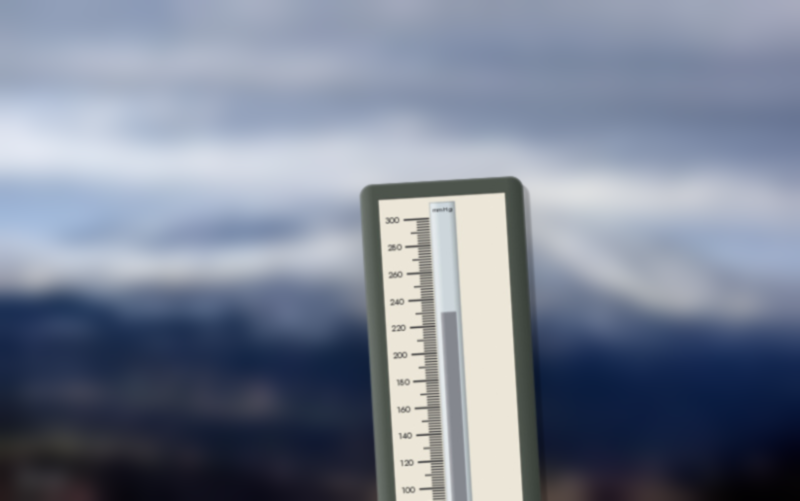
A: 230 mmHg
